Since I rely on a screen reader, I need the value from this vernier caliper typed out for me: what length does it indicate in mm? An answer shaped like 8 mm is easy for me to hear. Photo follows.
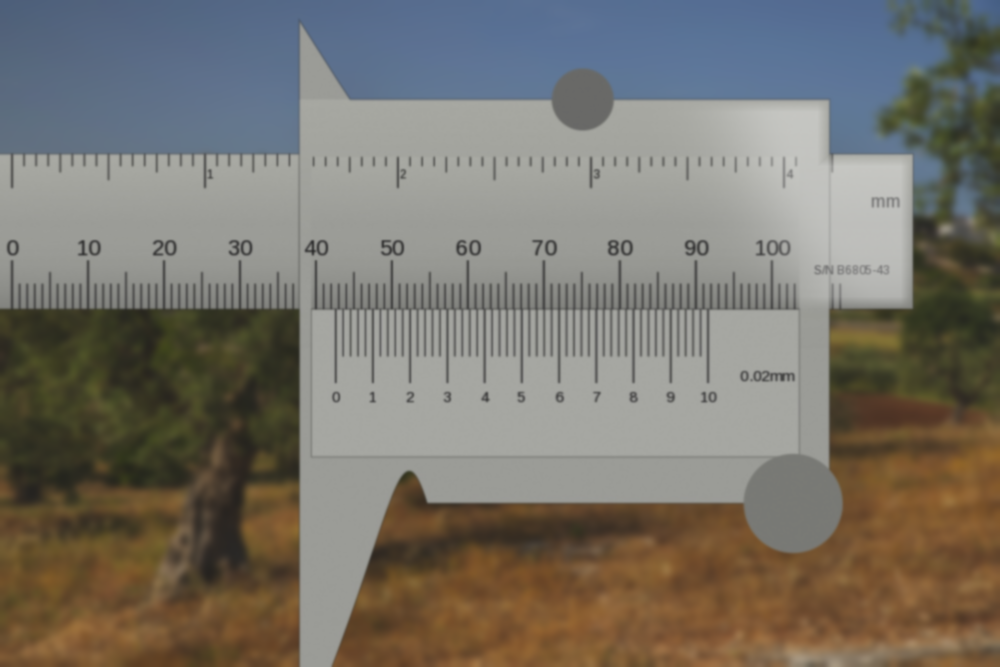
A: 42.6 mm
